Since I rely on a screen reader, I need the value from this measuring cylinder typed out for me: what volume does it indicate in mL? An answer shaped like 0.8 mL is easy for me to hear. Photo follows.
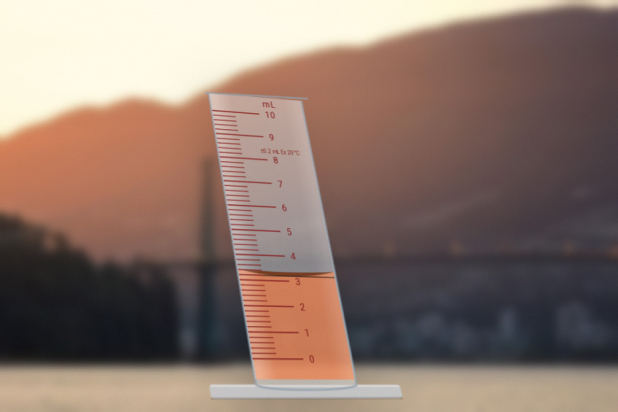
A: 3.2 mL
